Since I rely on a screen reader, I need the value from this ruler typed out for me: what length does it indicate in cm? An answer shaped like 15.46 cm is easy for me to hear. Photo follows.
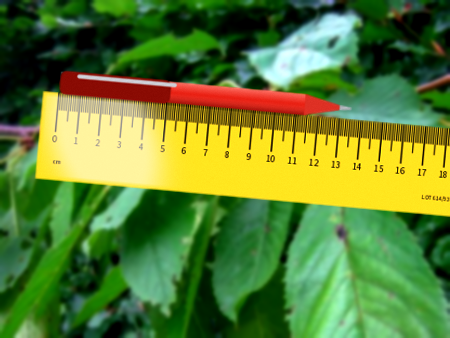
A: 13.5 cm
